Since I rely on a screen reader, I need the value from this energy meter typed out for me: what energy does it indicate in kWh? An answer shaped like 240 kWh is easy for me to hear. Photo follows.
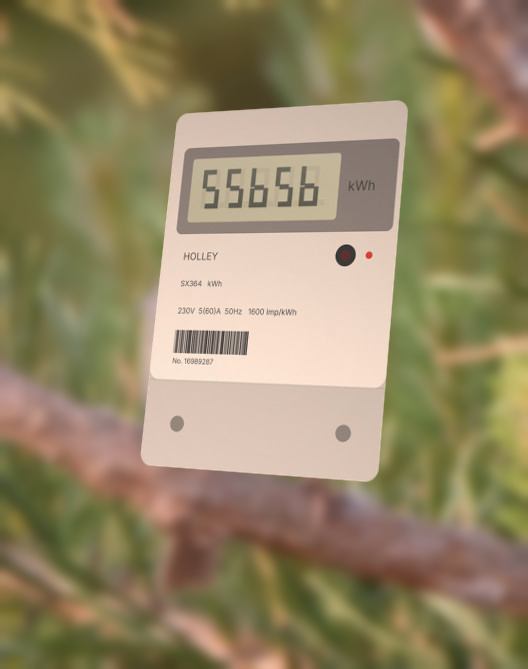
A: 55656 kWh
